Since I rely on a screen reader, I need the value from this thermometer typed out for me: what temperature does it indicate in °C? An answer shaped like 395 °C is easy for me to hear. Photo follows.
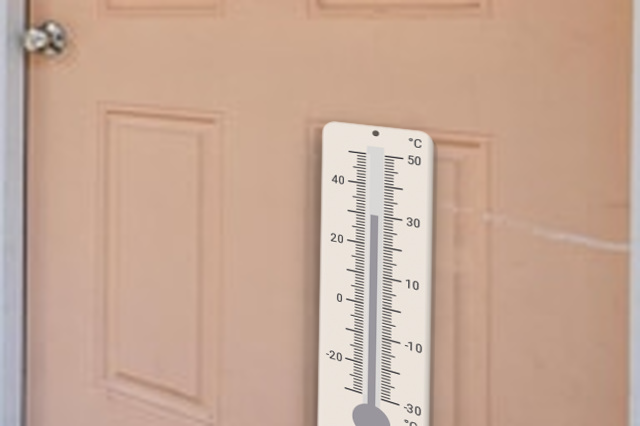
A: 30 °C
